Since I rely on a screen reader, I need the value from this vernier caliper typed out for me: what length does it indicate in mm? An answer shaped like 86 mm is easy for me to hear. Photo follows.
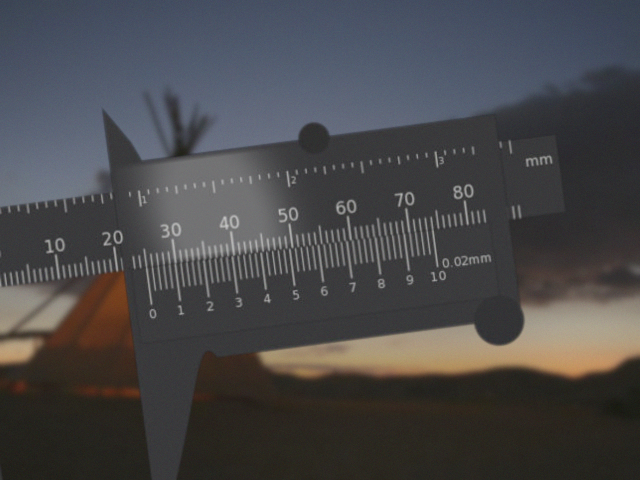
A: 25.0 mm
